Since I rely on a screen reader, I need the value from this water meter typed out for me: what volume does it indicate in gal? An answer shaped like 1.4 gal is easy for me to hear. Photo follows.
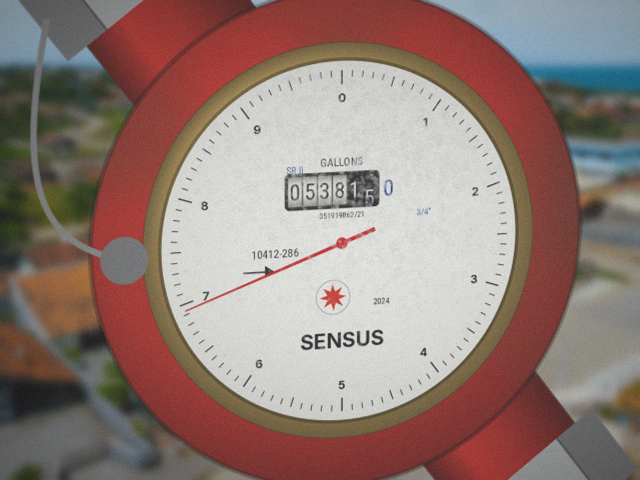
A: 538146.9 gal
